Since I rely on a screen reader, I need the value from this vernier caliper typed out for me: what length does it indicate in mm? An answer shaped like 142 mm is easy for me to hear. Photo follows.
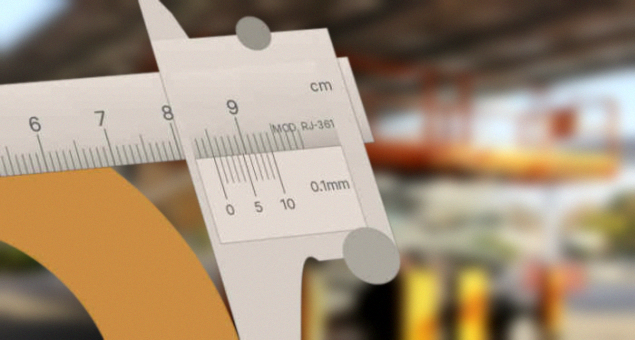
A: 85.0 mm
